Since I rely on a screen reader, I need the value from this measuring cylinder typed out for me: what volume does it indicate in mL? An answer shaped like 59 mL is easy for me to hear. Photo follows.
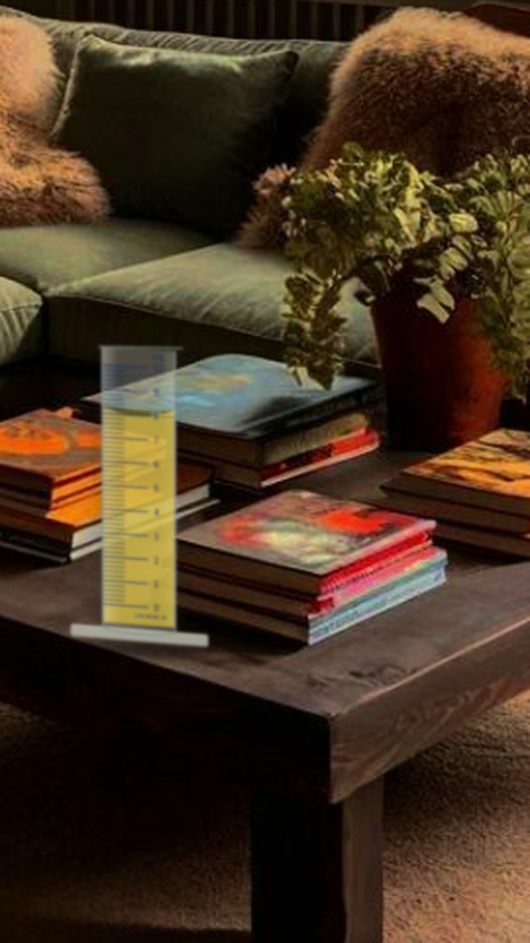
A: 8 mL
